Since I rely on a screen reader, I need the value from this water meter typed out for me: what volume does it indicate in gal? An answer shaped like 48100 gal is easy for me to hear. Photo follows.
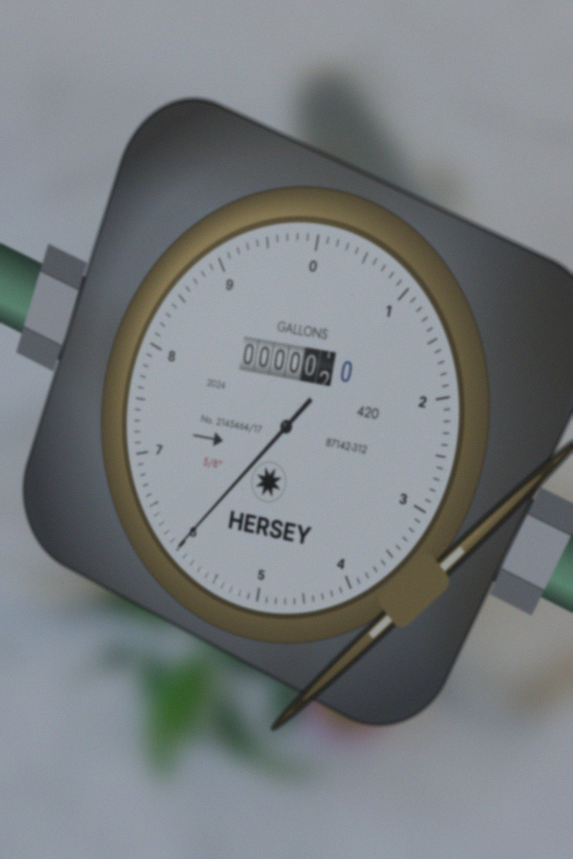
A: 16.0 gal
